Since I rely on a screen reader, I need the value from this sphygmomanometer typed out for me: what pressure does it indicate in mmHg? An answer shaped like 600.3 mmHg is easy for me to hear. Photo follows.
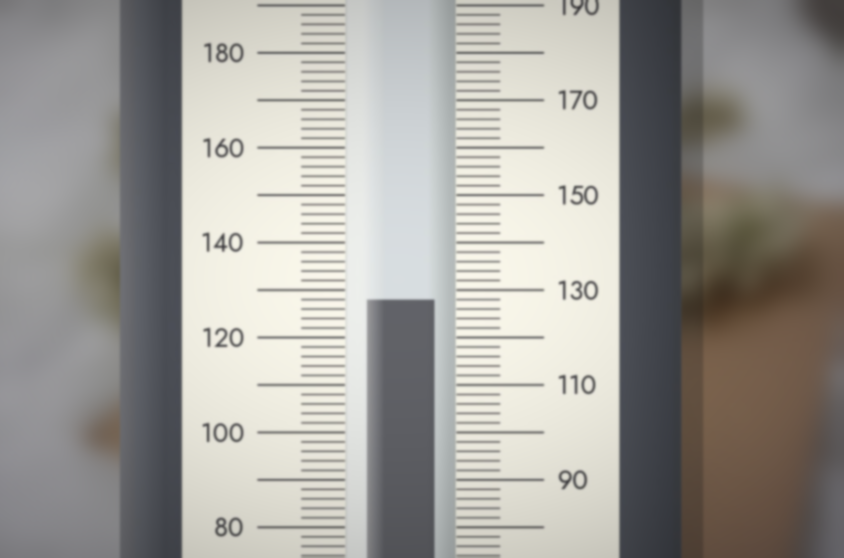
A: 128 mmHg
